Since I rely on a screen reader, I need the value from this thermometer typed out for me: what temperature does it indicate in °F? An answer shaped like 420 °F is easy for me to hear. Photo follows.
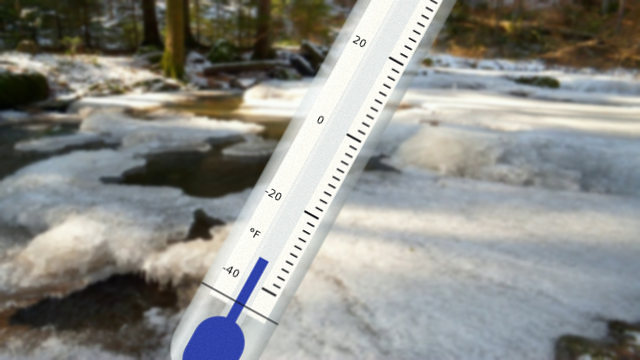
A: -34 °F
